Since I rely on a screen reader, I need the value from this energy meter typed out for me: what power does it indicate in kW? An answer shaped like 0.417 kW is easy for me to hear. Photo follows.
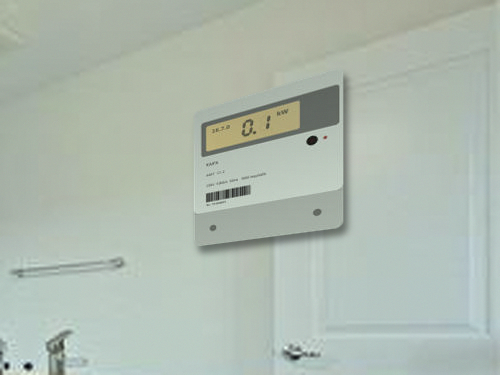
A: 0.1 kW
